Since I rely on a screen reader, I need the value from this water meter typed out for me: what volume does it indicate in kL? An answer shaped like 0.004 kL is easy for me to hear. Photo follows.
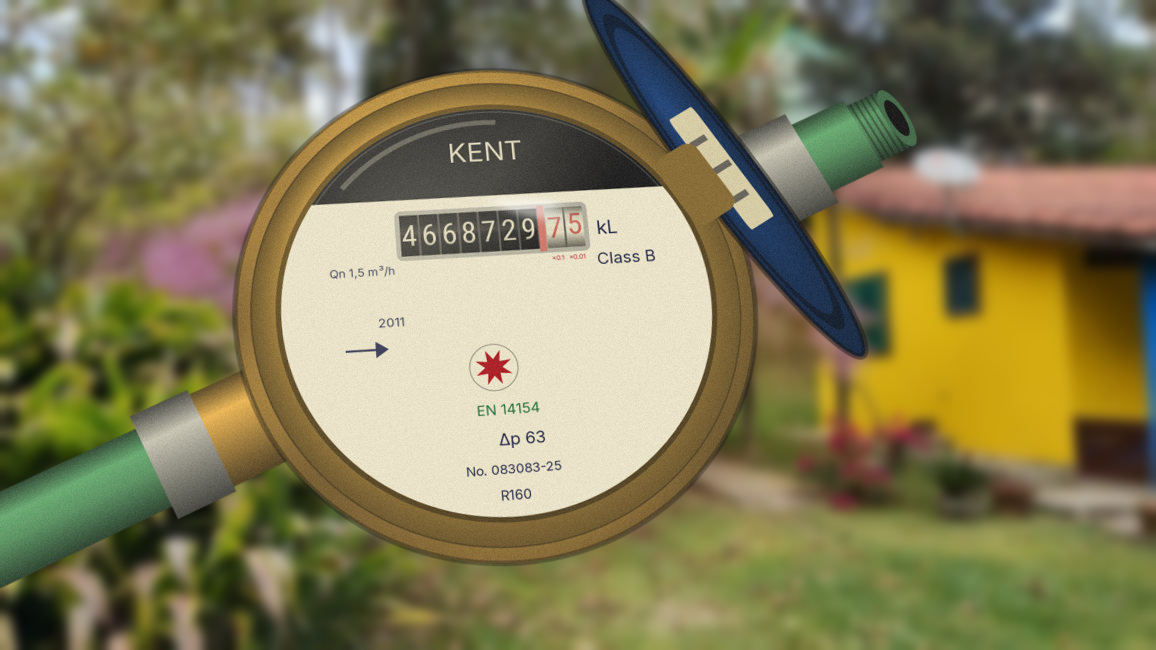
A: 4668729.75 kL
